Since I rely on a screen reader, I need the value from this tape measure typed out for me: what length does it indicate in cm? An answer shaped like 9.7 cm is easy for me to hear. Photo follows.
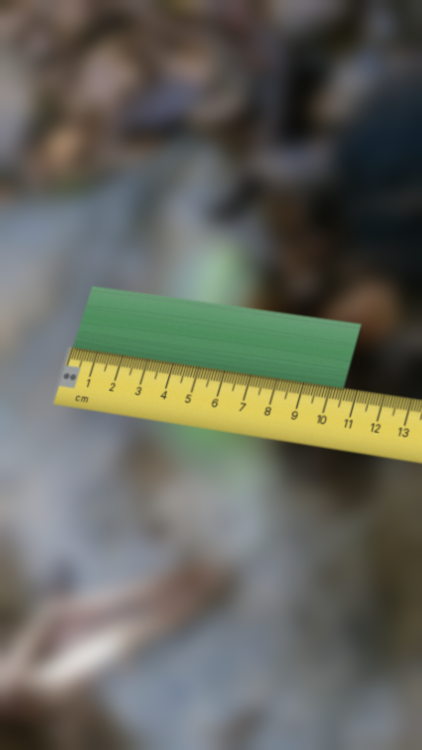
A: 10.5 cm
